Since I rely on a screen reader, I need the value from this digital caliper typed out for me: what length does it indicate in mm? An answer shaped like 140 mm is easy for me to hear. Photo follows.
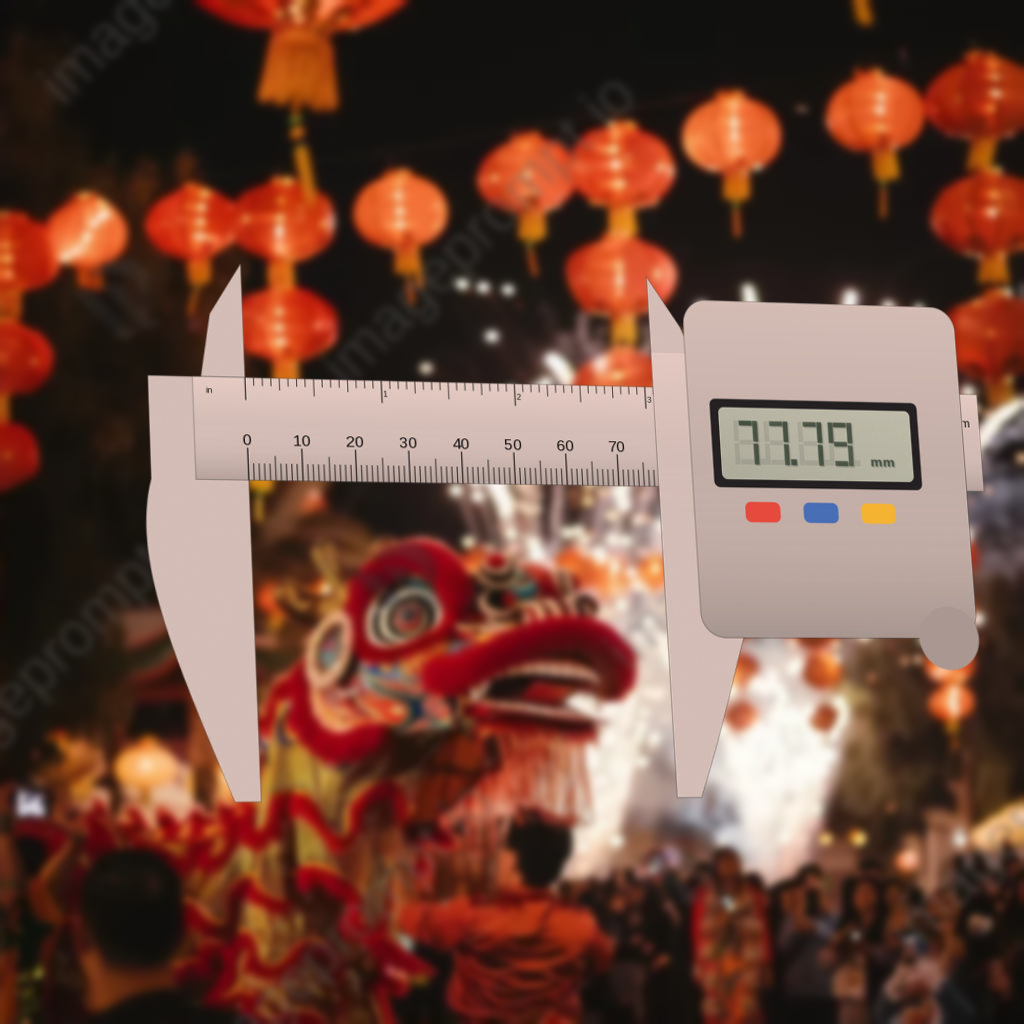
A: 77.79 mm
